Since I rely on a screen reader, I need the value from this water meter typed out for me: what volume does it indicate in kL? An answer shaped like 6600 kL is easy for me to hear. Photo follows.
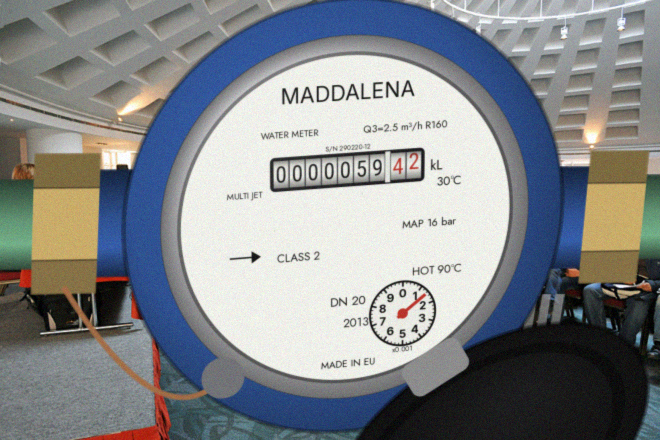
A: 59.421 kL
